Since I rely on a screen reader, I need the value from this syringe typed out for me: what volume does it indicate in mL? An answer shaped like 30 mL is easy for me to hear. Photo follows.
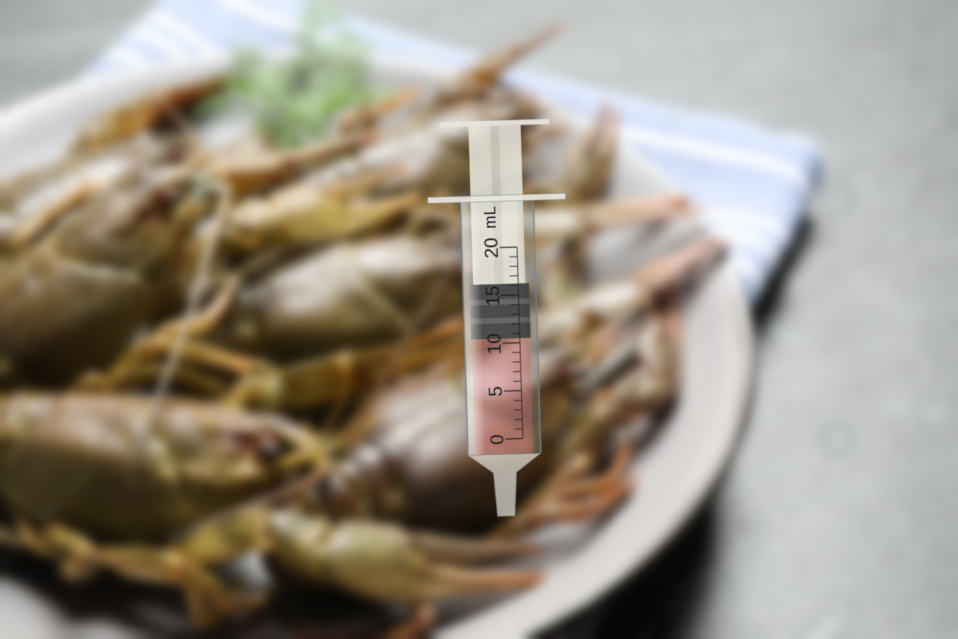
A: 10.5 mL
